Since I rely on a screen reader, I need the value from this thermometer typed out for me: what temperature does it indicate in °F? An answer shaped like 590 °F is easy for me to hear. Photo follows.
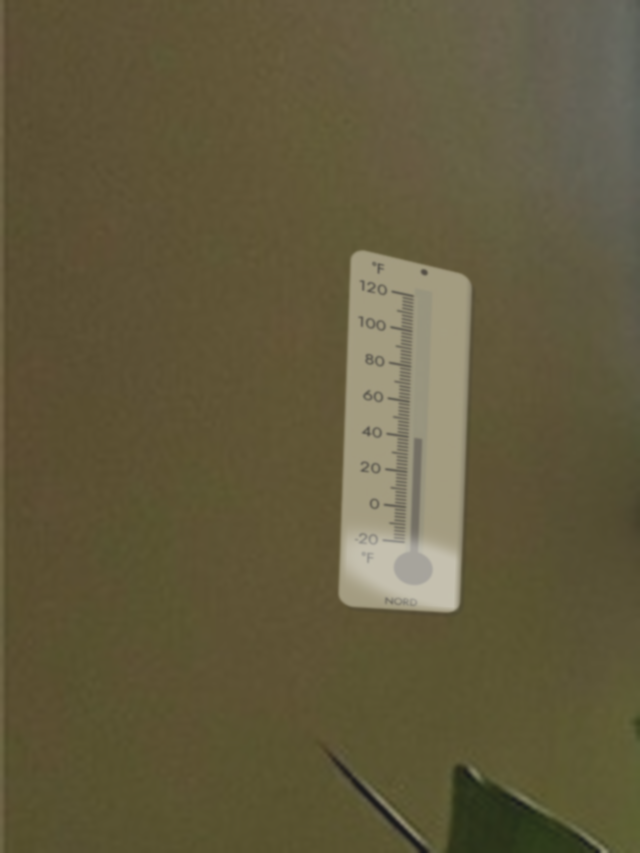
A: 40 °F
